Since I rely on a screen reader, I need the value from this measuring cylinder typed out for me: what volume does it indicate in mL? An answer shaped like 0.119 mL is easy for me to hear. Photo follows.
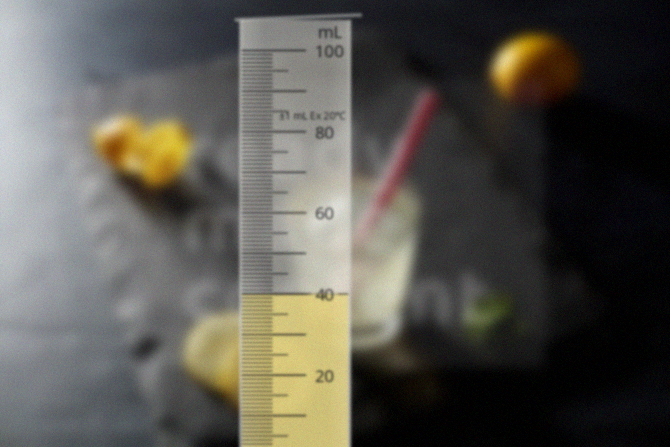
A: 40 mL
